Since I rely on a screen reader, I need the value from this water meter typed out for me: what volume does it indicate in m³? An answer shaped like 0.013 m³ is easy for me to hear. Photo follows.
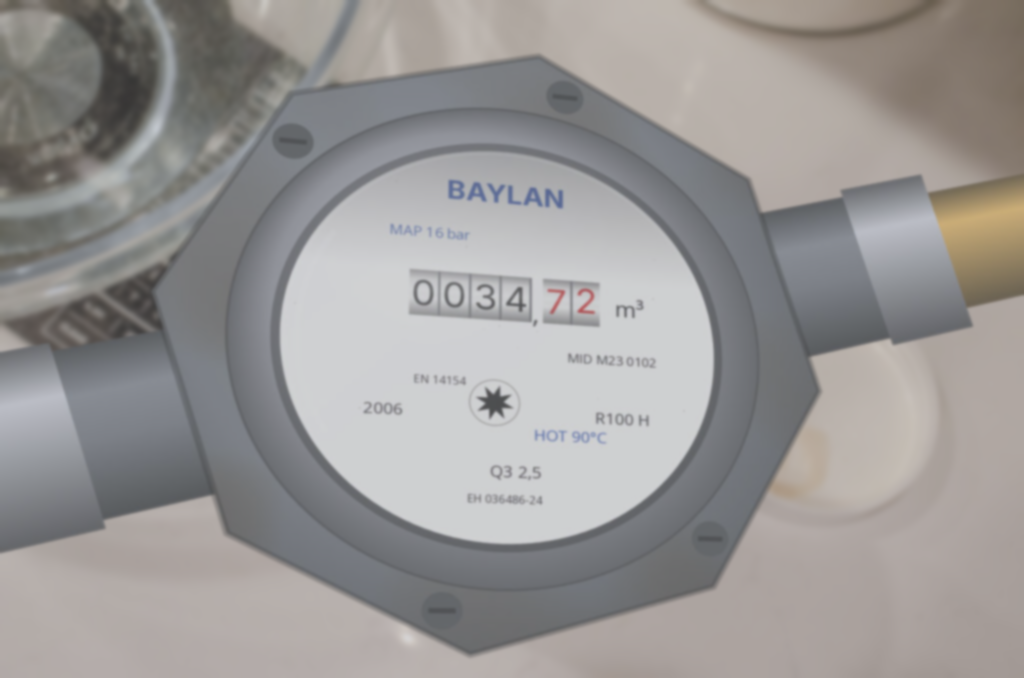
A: 34.72 m³
